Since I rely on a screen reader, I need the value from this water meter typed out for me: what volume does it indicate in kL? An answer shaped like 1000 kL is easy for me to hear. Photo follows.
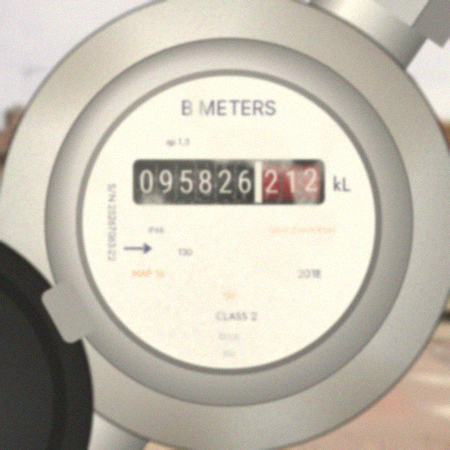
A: 95826.212 kL
